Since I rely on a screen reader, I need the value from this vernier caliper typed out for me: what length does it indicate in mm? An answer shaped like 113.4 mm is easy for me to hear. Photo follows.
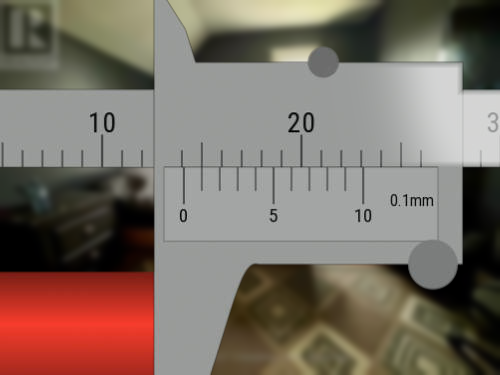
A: 14.1 mm
